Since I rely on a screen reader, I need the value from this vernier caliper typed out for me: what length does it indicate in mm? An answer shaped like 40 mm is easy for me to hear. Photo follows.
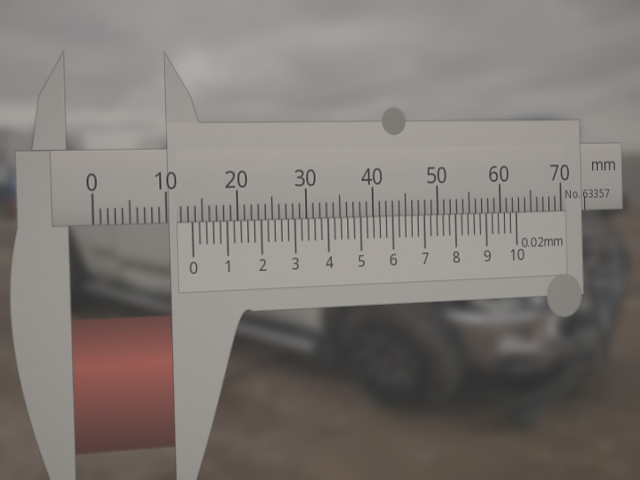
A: 13.6 mm
